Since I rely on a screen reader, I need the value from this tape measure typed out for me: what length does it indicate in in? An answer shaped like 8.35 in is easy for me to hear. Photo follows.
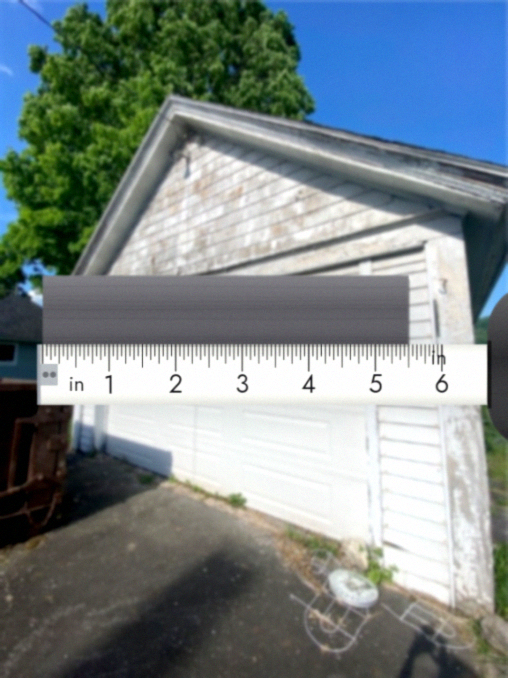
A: 5.5 in
